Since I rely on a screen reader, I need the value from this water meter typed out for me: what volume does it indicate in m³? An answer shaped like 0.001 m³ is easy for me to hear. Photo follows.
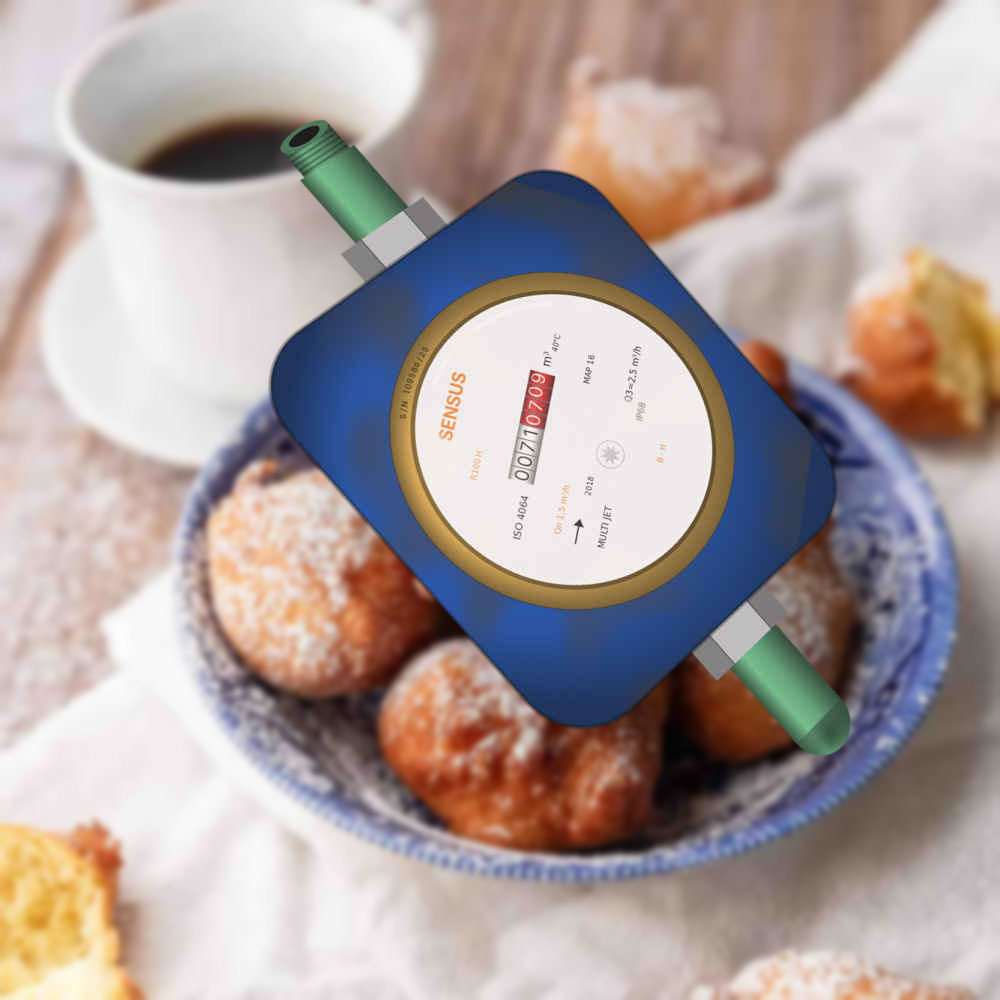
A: 71.0709 m³
